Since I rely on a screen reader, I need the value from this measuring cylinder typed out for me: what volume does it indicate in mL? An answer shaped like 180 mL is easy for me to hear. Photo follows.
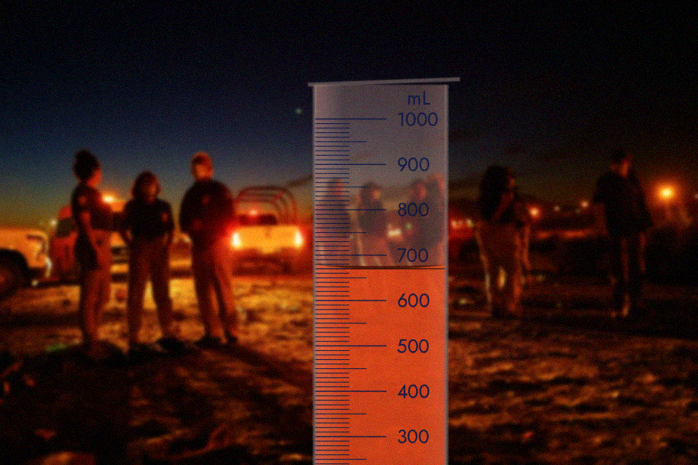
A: 670 mL
